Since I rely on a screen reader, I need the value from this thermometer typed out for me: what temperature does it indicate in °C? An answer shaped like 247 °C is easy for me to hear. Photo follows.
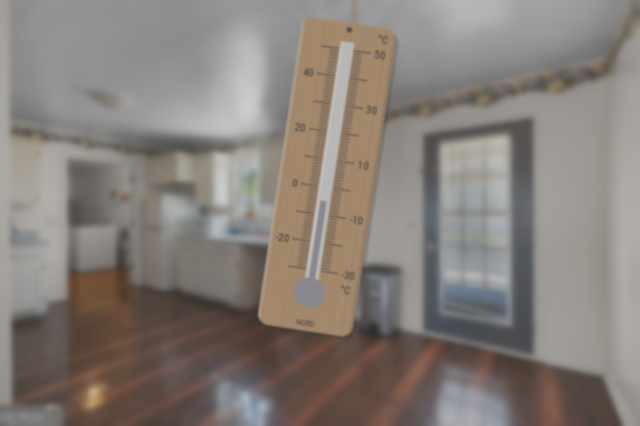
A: -5 °C
